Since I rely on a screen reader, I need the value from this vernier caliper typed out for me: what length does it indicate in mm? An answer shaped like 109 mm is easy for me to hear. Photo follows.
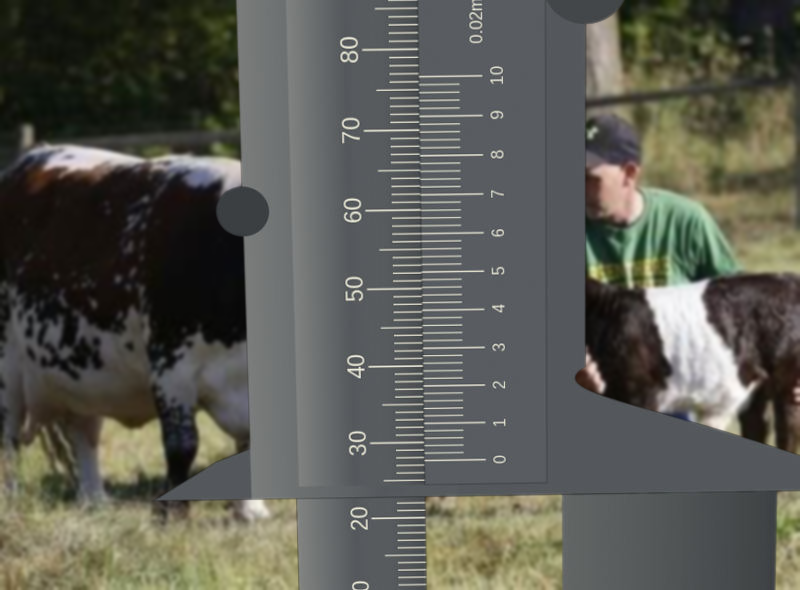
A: 27.6 mm
